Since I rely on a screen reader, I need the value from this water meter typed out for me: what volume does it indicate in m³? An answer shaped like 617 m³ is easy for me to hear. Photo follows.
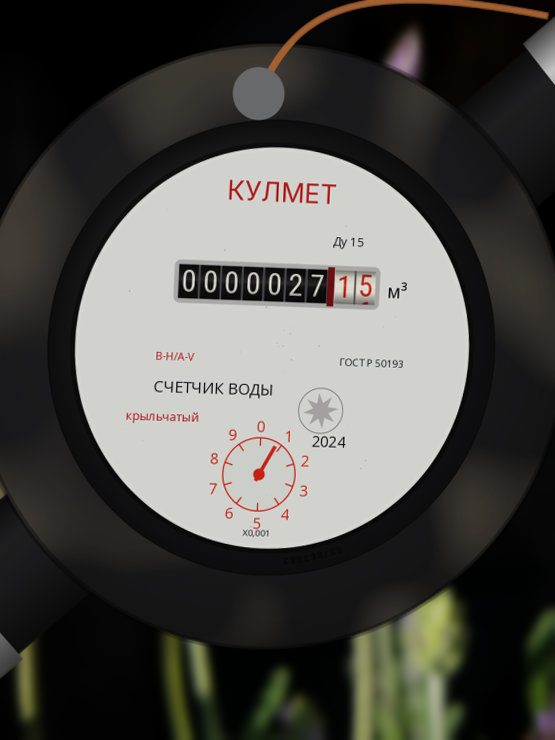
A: 27.150 m³
